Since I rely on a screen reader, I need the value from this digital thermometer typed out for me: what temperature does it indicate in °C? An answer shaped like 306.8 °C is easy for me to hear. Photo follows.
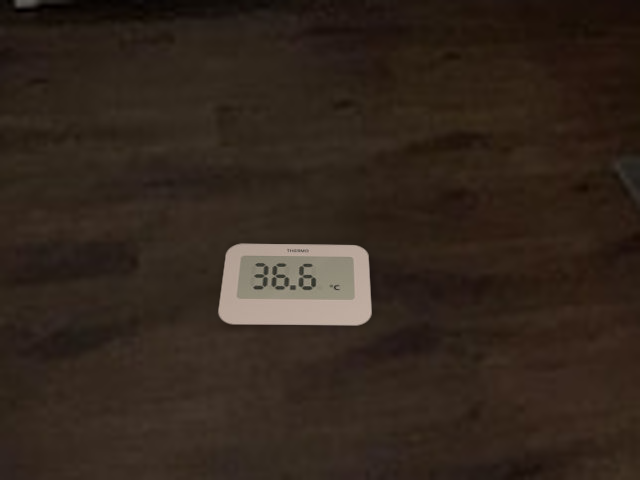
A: 36.6 °C
